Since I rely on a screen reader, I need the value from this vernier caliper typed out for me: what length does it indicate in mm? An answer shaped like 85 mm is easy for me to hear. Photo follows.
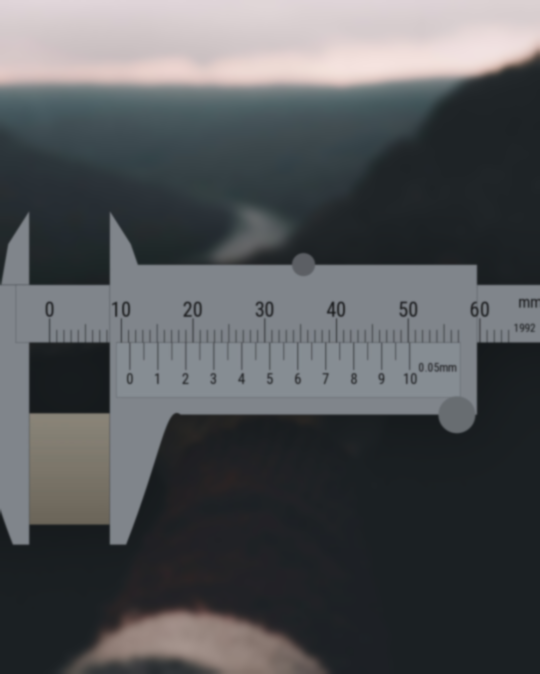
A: 11.2 mm
